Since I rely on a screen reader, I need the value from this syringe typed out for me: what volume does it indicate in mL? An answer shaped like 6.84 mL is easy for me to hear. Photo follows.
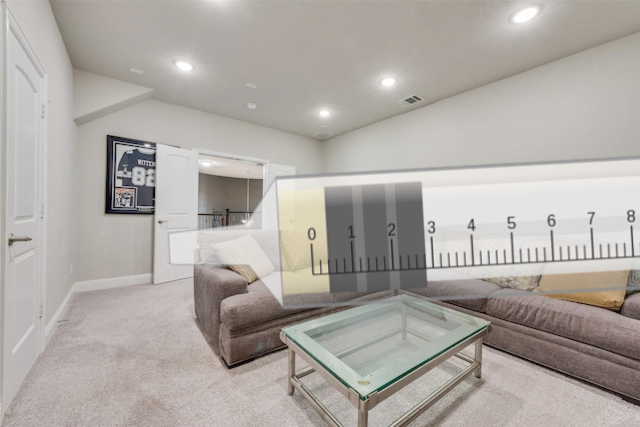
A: 0.4 mL
